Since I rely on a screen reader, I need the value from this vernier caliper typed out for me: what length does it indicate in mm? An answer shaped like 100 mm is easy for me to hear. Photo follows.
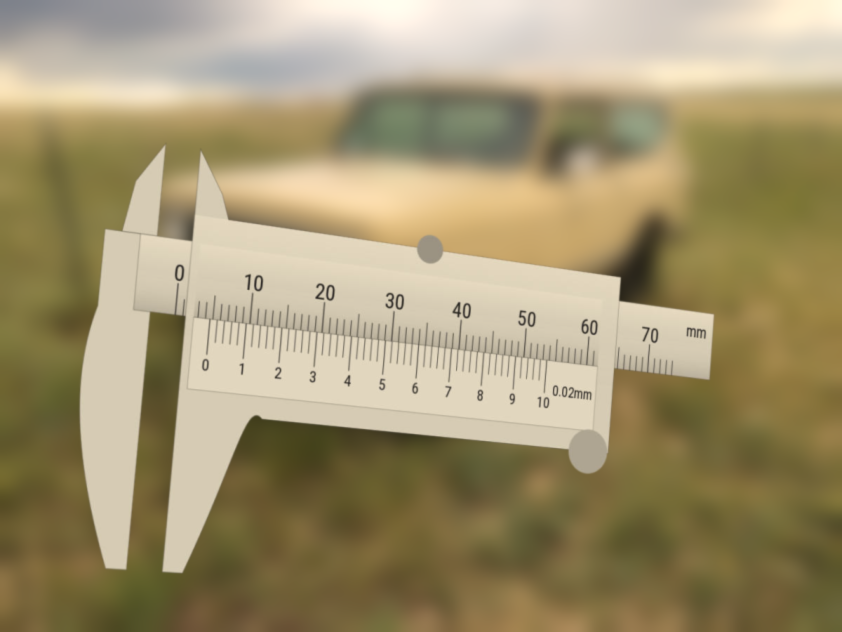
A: 4.6 mm
